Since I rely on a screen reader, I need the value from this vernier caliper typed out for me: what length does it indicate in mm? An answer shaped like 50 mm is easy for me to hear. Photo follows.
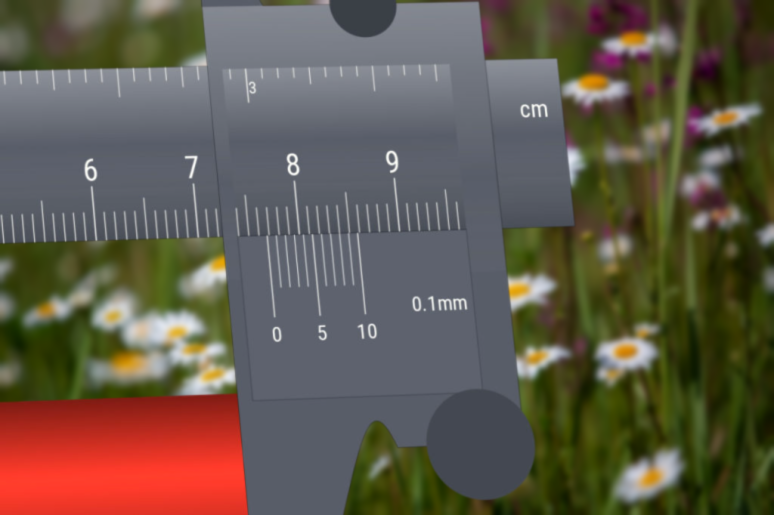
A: 76.8 mm
